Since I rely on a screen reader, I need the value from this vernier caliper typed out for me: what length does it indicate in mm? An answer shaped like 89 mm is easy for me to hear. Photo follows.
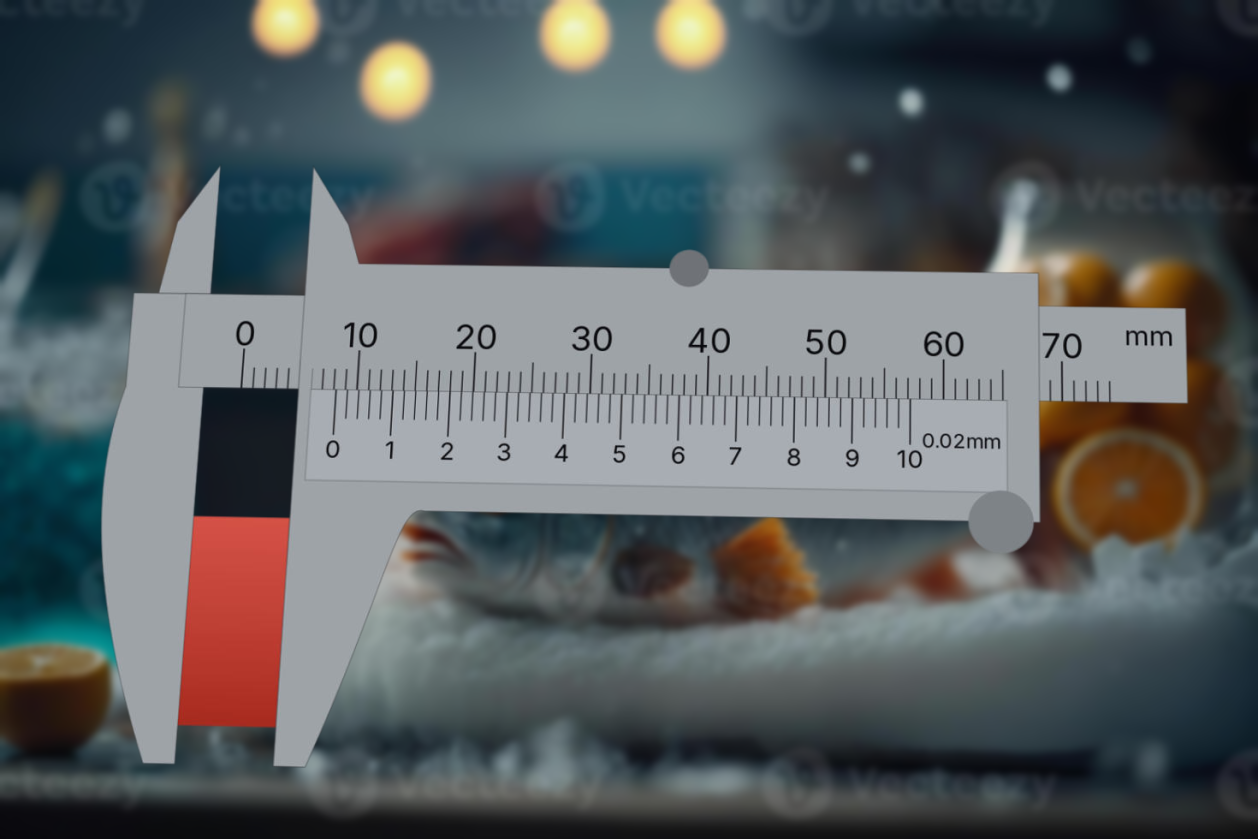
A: 8.2 mm
